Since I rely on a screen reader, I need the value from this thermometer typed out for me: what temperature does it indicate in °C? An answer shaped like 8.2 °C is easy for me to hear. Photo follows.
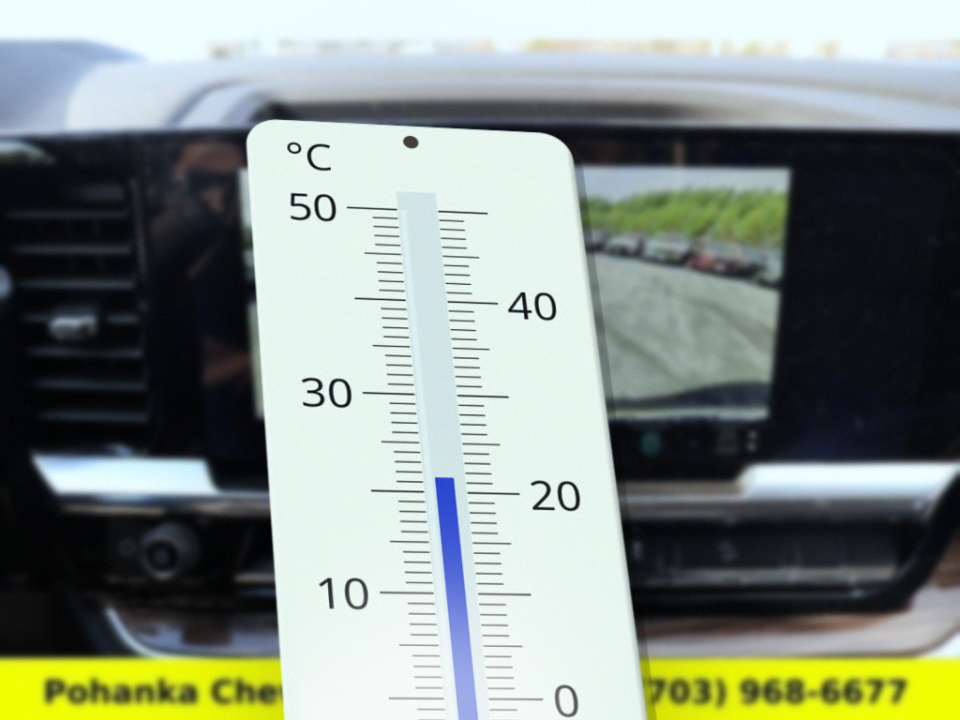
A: 21.5 °C
